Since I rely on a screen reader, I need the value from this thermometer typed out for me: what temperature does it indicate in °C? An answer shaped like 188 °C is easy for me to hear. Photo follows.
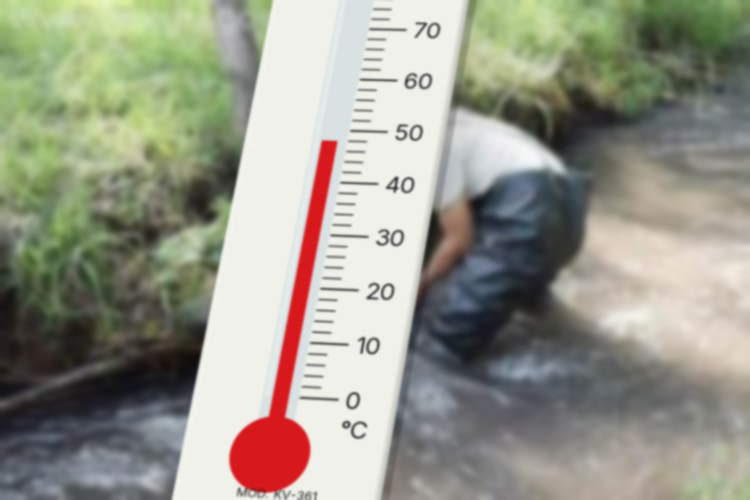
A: 48 °C
